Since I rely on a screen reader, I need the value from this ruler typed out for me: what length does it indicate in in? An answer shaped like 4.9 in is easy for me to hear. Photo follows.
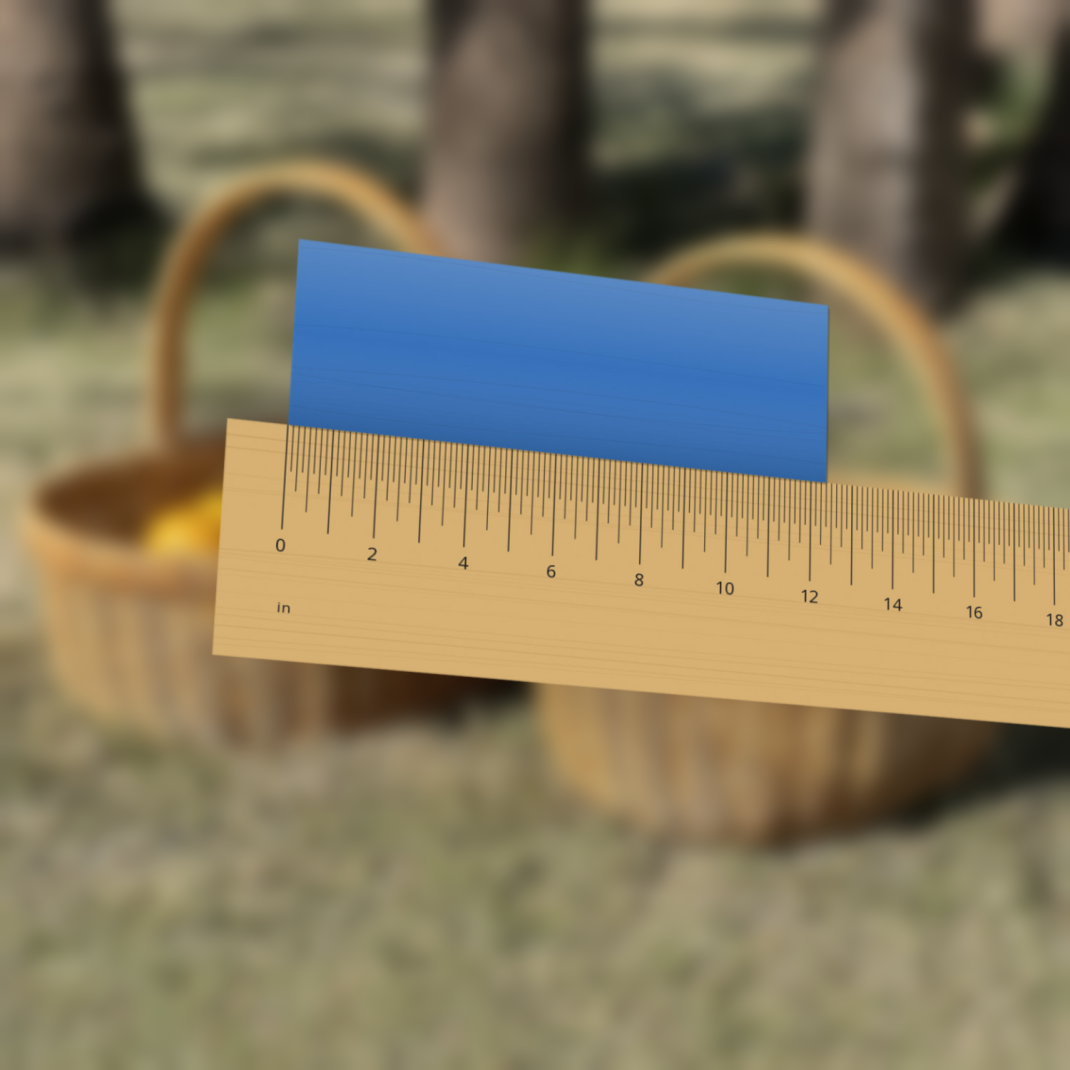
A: 12.375 in
